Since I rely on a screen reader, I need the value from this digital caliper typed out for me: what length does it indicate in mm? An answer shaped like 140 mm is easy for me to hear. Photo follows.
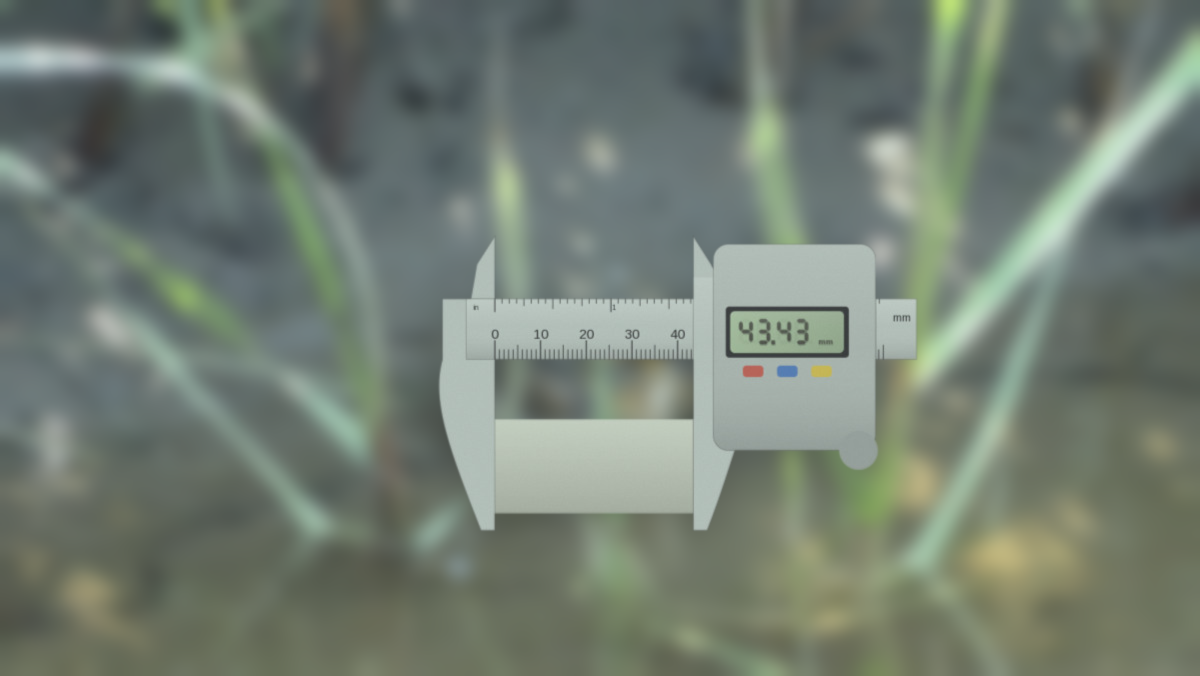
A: 43.43 mm
